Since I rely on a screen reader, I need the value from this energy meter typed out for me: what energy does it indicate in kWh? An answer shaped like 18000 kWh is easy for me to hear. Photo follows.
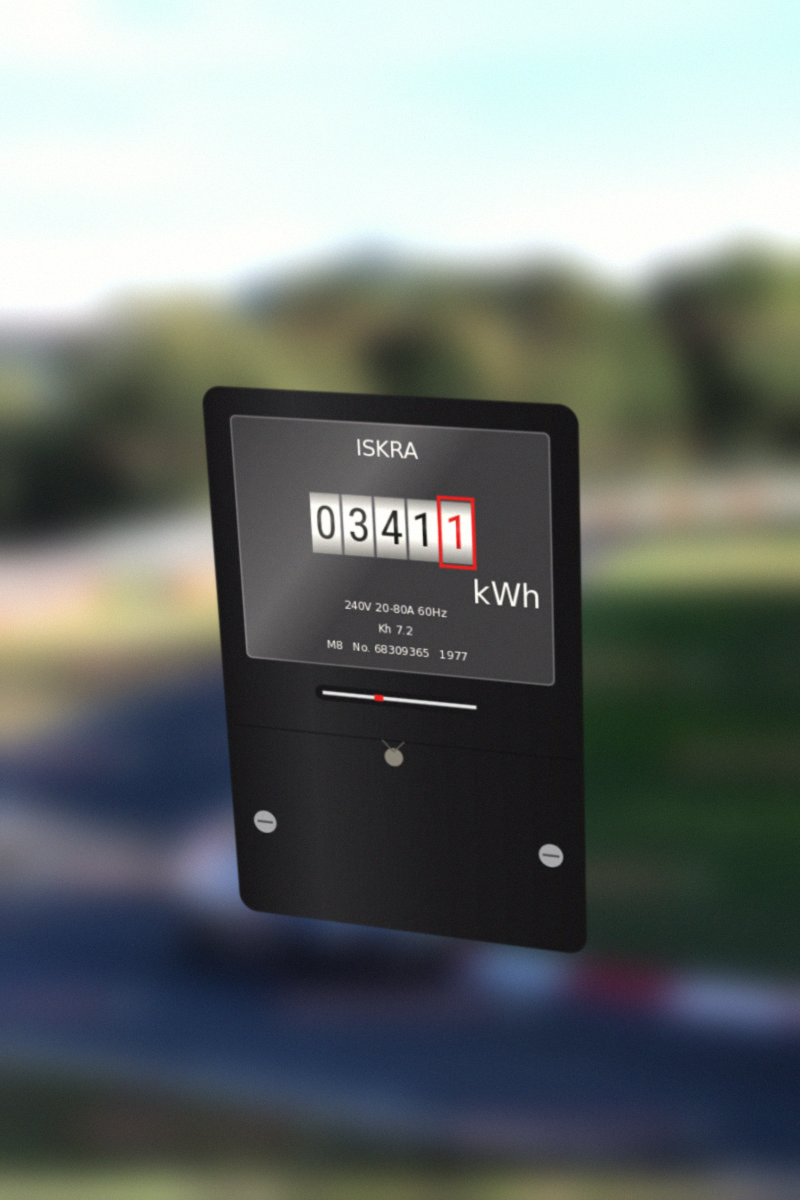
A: 341.1 kWh
